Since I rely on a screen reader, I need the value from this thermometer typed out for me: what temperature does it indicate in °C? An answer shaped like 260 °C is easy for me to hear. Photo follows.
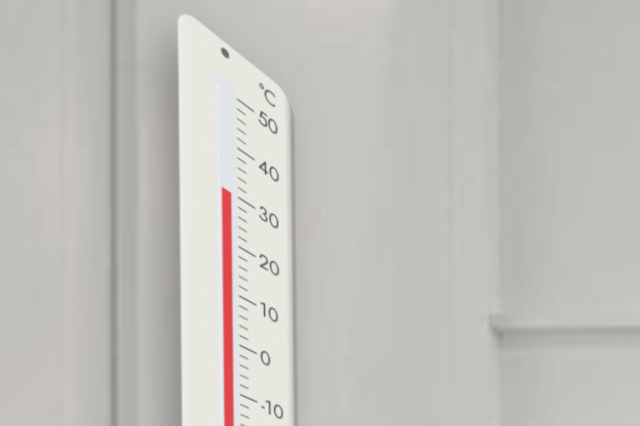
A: 30 °C
